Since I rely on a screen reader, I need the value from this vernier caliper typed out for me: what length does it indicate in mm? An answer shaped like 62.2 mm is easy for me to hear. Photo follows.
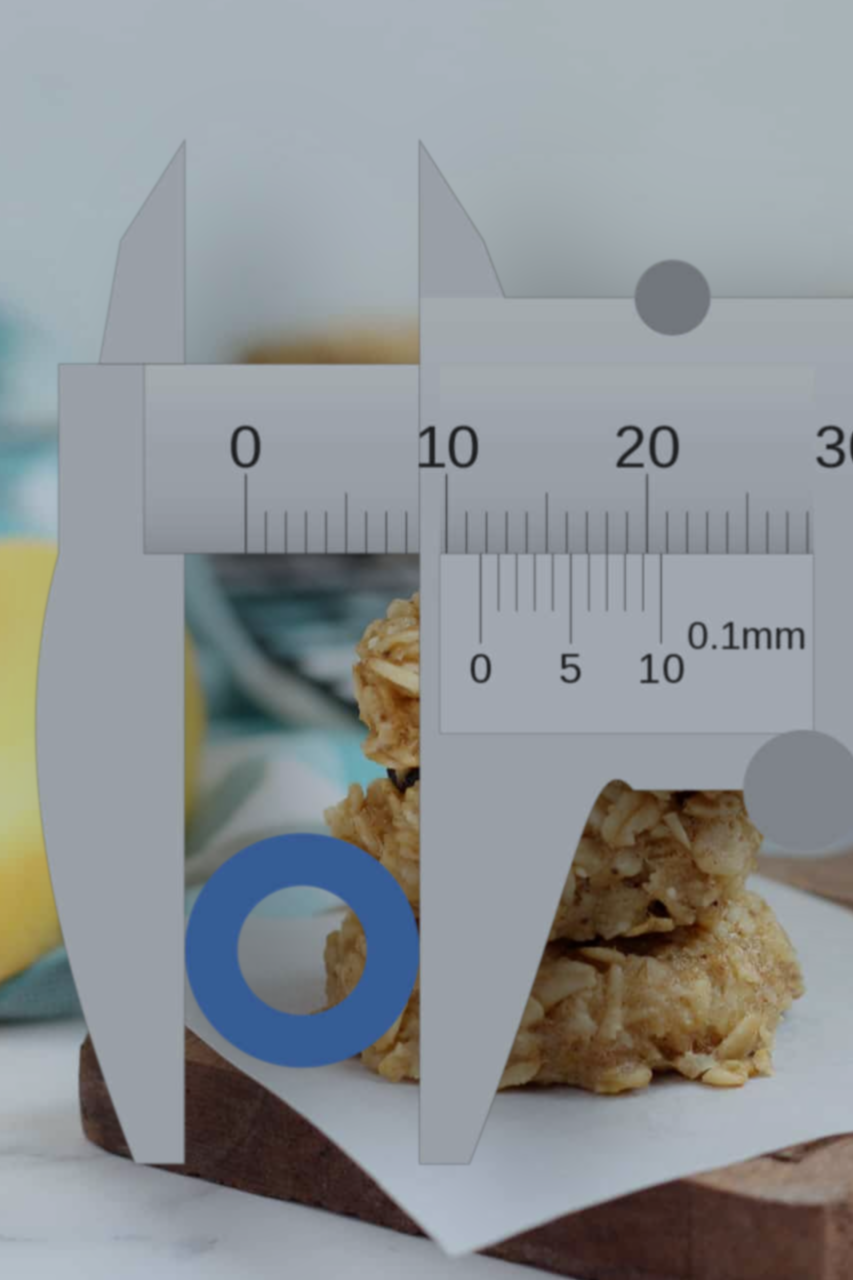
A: 11.7 mm
